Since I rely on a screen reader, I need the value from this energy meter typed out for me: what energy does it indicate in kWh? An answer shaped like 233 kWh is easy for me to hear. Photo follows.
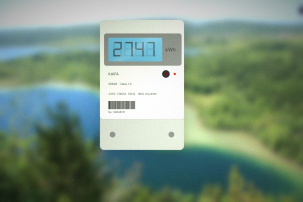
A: 2747 kWh
